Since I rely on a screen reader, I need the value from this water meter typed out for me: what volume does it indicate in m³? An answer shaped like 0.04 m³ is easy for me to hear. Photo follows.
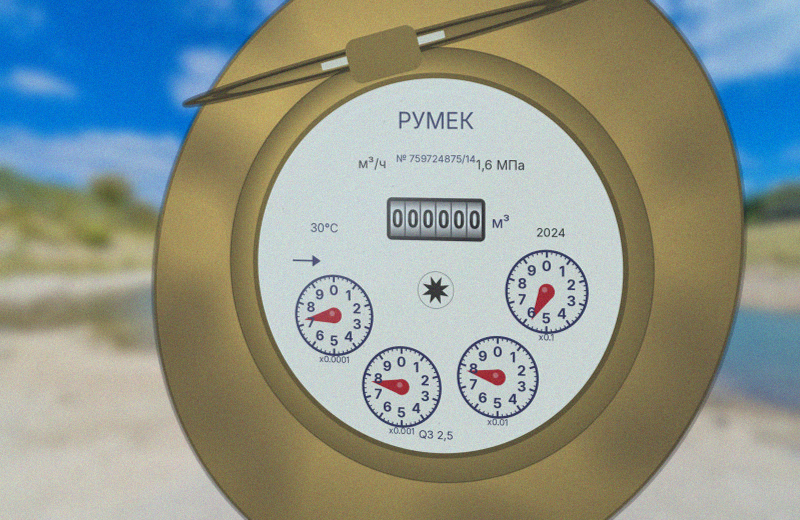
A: 0.5777 m³
